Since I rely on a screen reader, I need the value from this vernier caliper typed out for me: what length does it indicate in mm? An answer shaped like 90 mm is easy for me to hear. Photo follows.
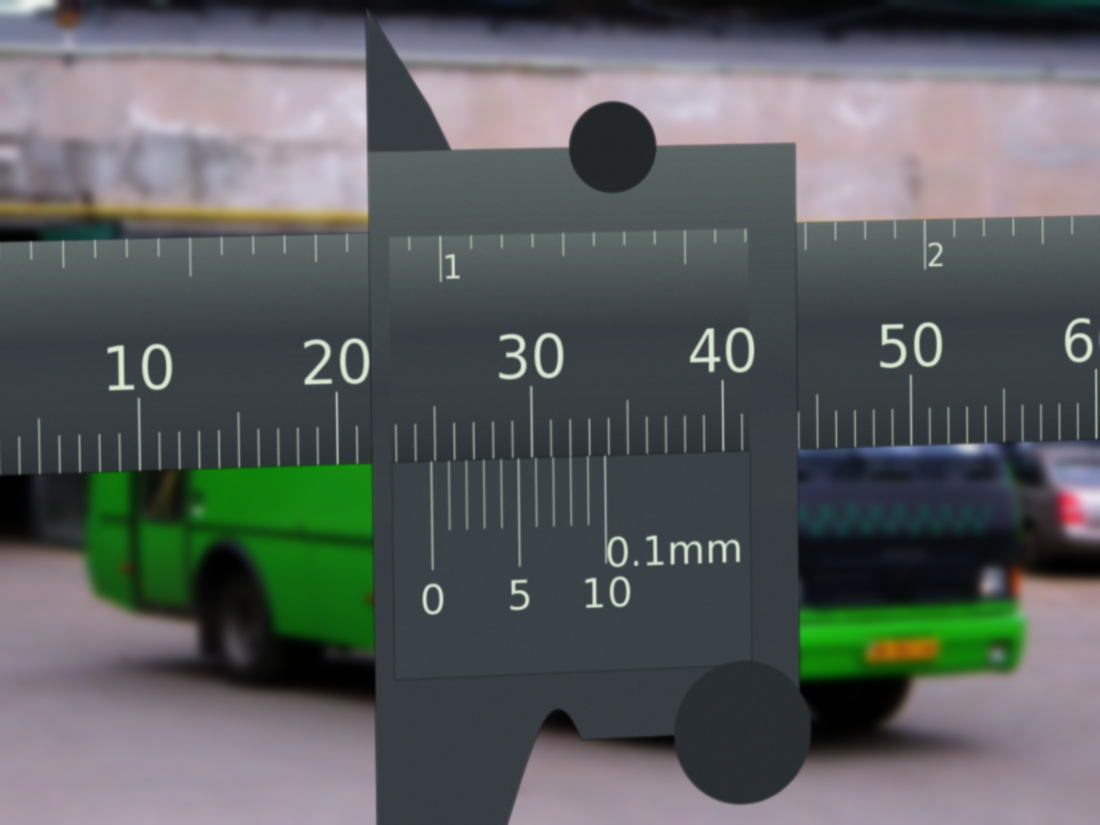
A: 24.8 mm
